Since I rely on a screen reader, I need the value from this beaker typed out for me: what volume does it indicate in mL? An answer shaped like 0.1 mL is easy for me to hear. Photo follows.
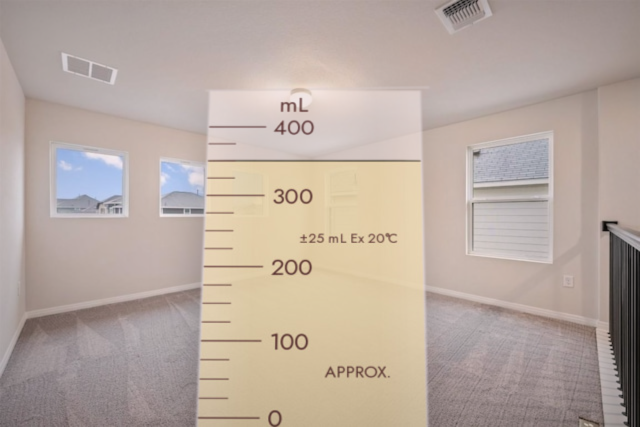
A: 350 mL
